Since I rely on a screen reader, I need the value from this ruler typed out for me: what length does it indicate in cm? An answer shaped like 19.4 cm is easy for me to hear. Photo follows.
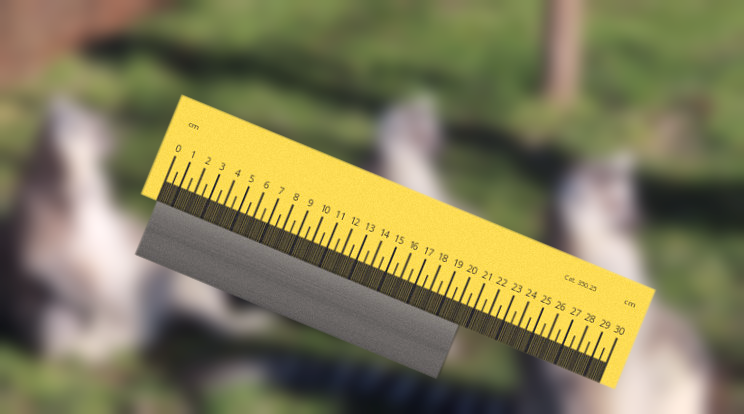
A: 20.5 cm
